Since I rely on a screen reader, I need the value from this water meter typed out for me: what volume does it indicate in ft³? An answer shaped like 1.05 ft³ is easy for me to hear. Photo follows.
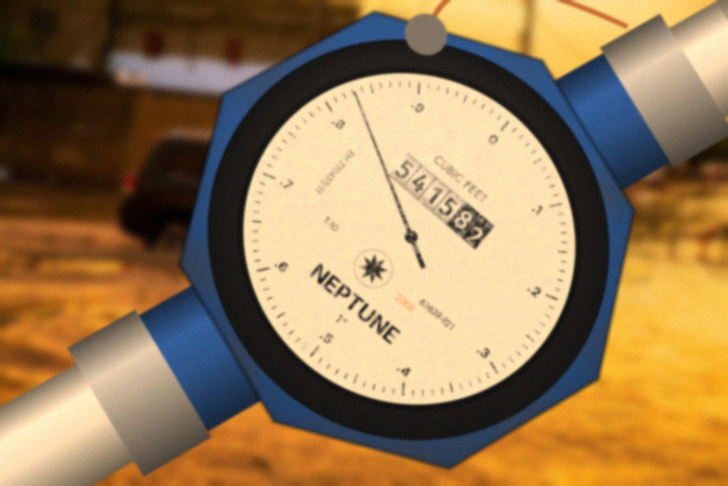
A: 541581.83 ft³
